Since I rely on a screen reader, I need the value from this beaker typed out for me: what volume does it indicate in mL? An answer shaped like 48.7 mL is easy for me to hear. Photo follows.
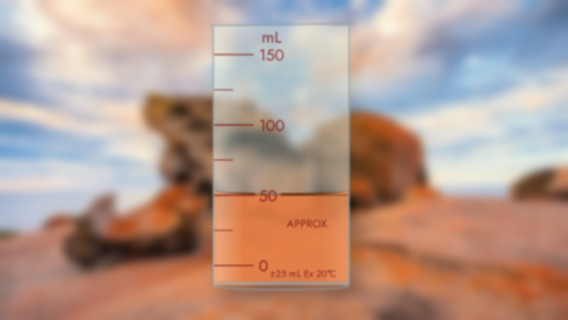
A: 50 mL
